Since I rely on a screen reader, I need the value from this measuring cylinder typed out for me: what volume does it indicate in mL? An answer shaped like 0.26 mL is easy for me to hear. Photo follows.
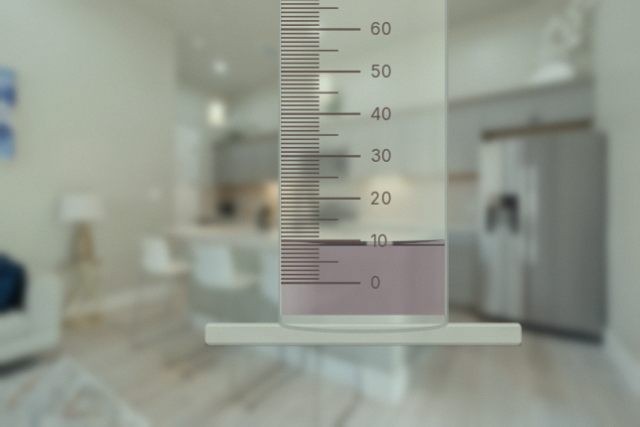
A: 9 mL
